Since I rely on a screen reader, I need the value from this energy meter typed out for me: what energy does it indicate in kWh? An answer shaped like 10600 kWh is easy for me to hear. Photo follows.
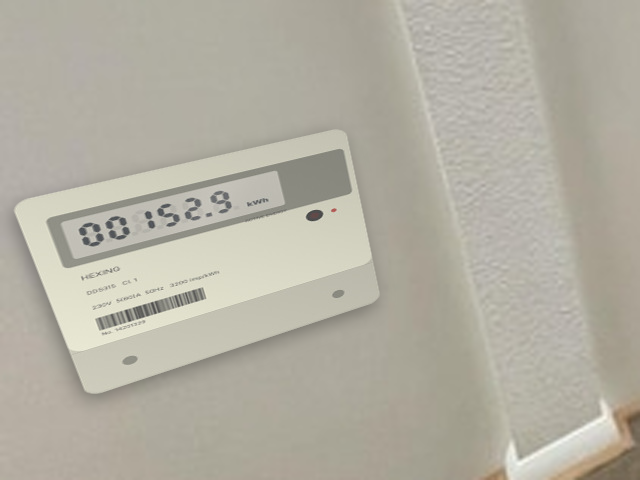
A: 152.9 kWh
